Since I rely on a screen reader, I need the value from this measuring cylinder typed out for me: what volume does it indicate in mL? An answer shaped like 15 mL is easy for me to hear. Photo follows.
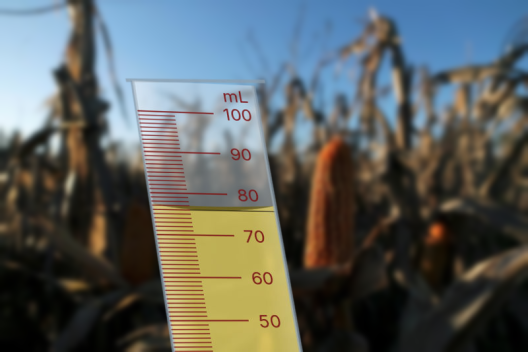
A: 76 mL
